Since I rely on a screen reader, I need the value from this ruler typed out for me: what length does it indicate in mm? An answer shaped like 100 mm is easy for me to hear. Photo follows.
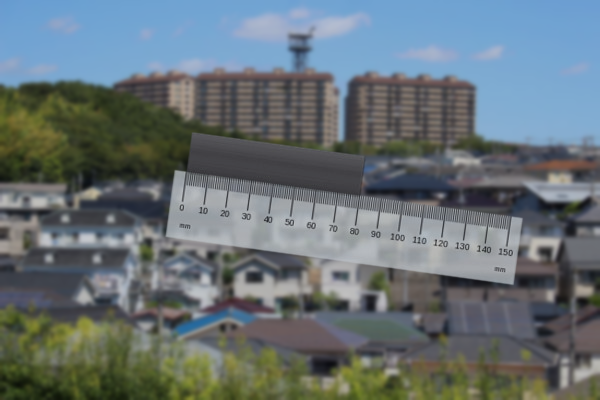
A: 80 mm
